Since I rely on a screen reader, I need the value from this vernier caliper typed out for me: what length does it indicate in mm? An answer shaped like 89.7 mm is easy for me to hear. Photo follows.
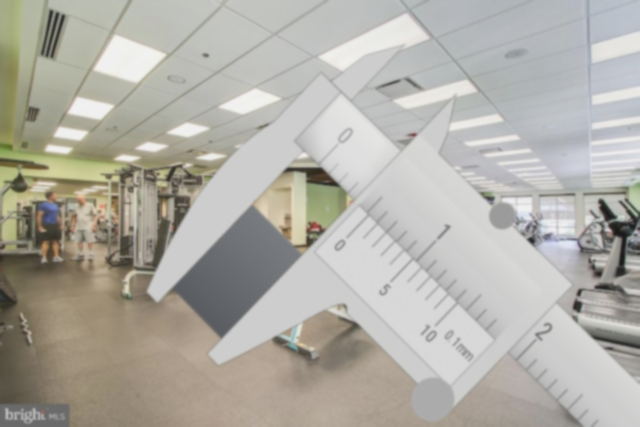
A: 5.2 mm
